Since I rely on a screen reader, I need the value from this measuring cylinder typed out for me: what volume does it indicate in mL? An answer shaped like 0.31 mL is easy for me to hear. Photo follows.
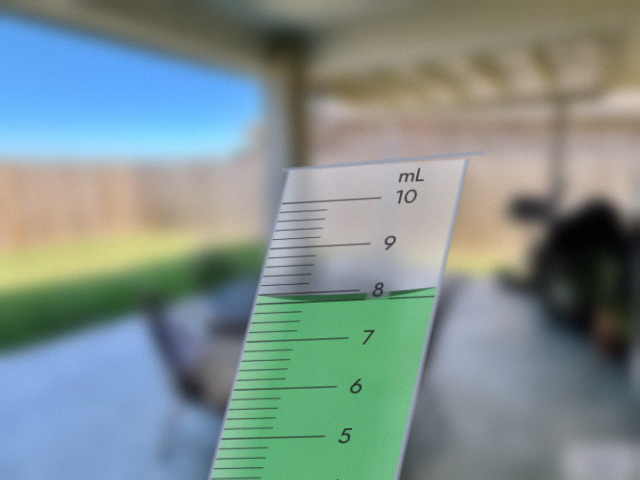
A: 7.8 mL
